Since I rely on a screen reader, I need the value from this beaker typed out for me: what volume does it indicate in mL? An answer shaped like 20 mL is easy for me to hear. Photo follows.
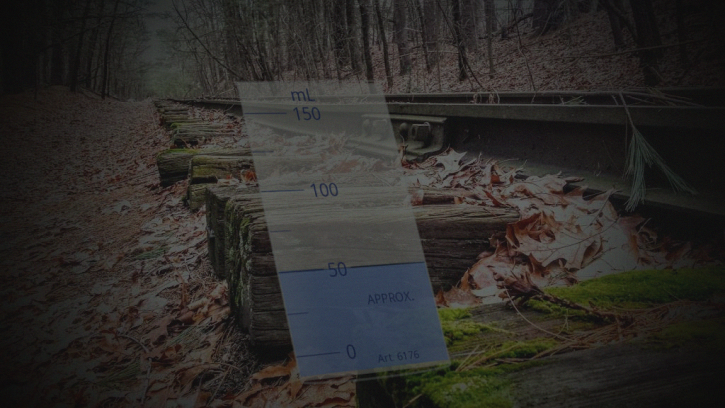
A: 50 mL
